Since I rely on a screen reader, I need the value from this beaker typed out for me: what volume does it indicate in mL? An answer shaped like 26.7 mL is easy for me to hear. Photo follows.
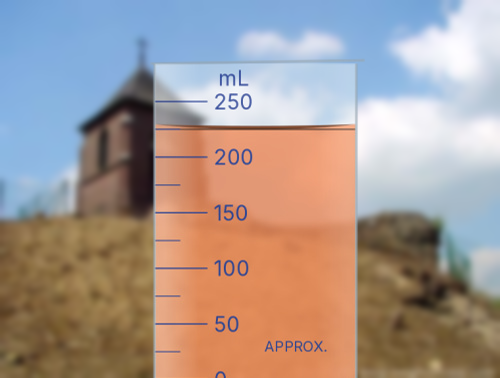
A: 225 mL
